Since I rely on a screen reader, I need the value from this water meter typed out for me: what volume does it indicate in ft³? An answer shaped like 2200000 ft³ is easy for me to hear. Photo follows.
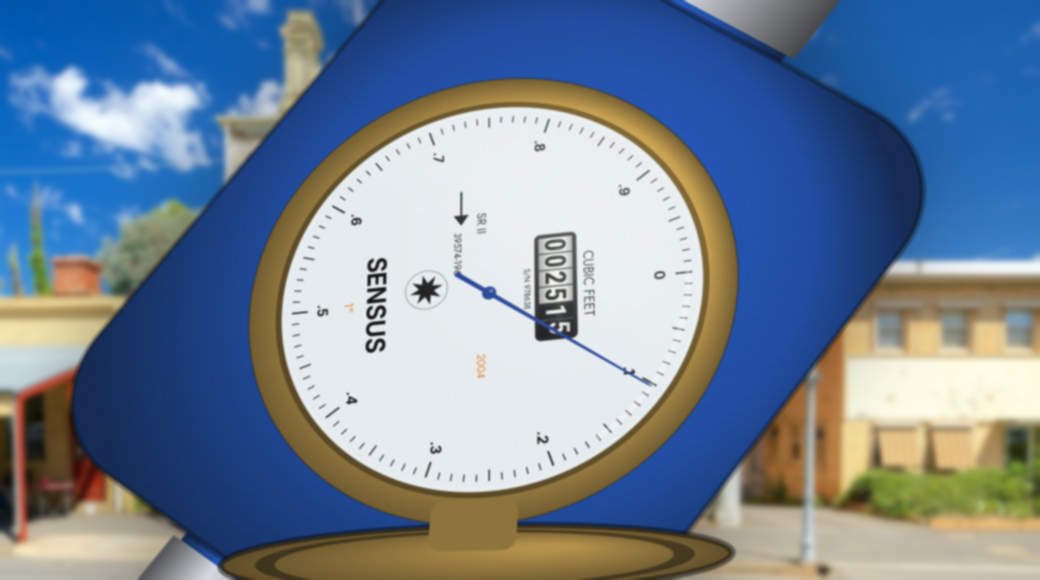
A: 2515.10 ft³
